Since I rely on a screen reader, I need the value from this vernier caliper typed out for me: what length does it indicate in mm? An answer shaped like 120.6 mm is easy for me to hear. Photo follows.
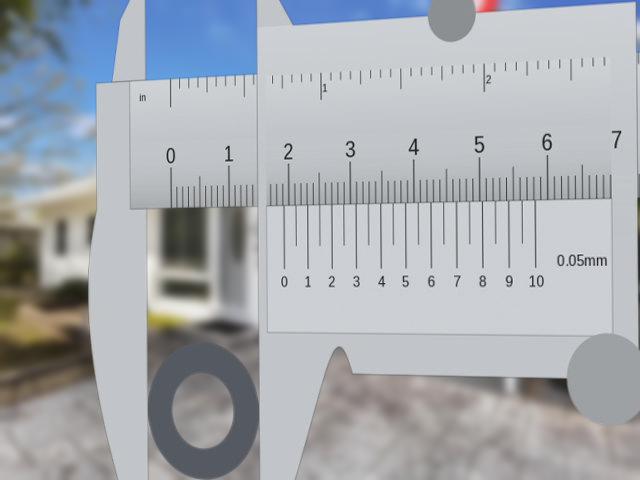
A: 19.2 mm
